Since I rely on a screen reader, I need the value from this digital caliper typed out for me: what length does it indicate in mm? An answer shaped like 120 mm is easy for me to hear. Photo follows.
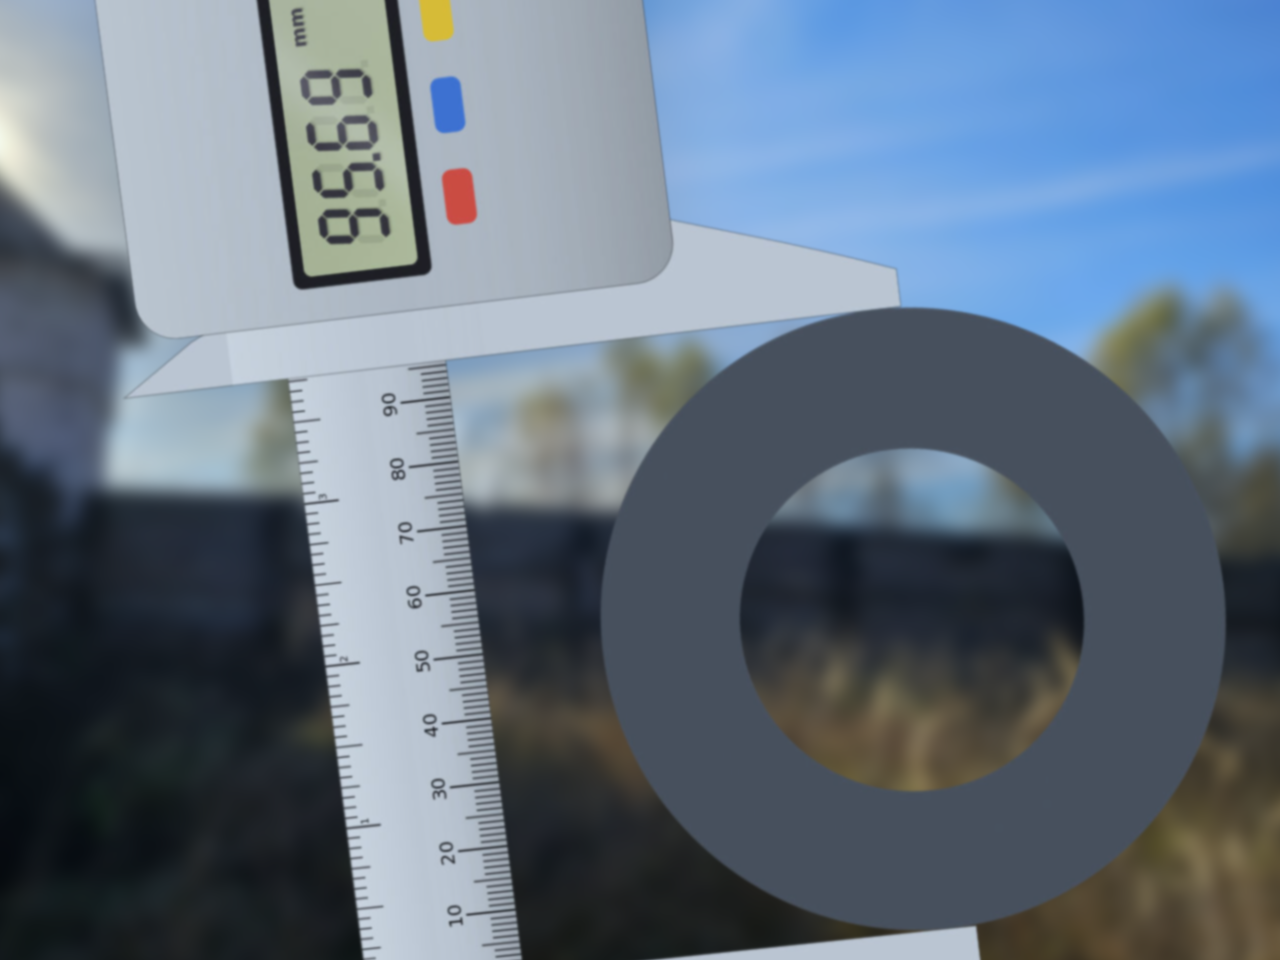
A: 95.69 mm
